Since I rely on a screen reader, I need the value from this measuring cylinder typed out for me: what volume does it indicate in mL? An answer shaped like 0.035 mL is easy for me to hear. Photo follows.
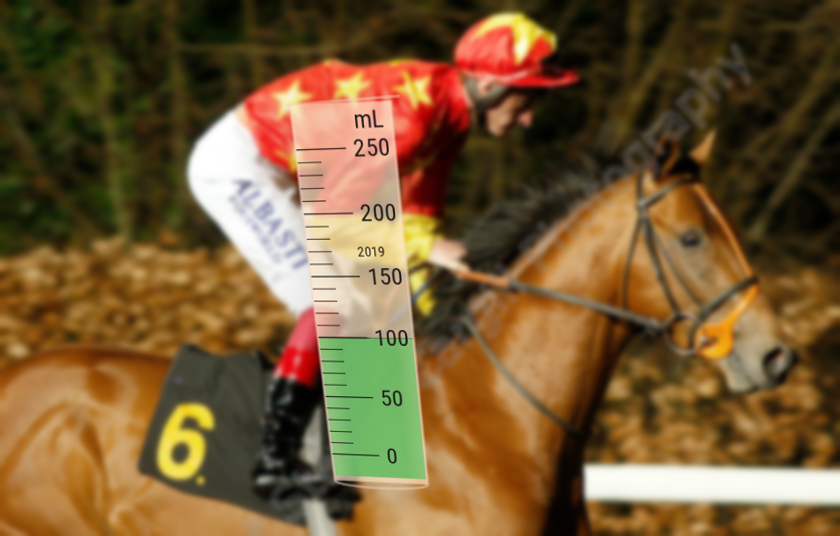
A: 100 mL
